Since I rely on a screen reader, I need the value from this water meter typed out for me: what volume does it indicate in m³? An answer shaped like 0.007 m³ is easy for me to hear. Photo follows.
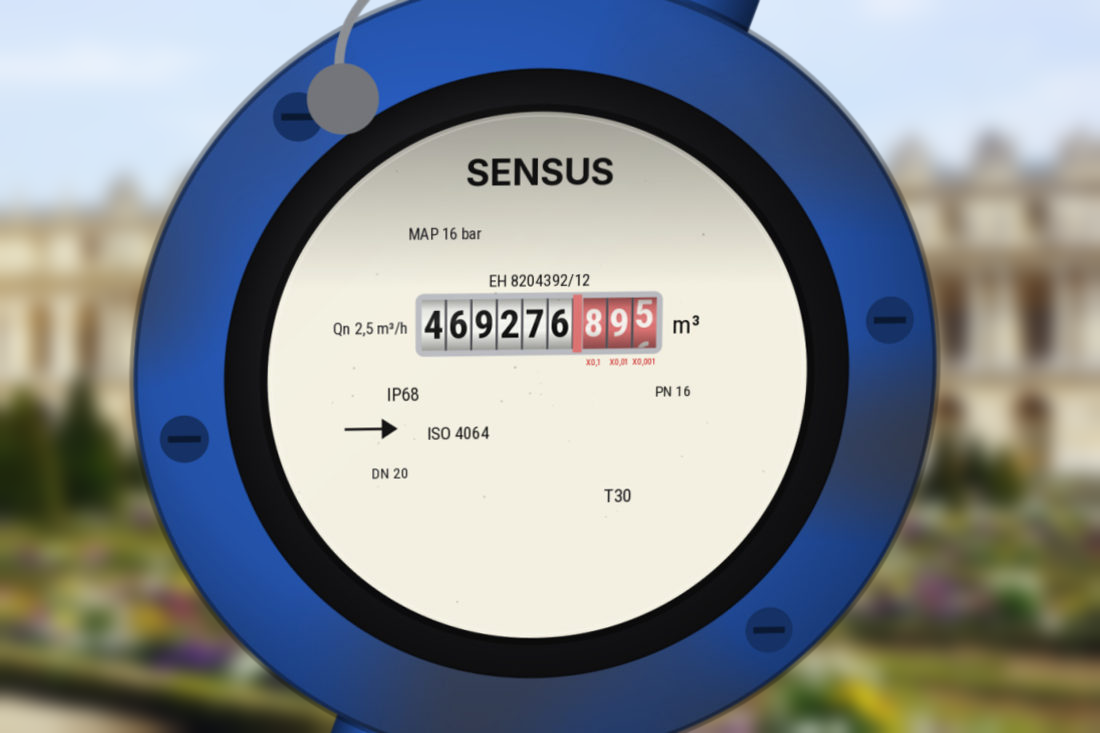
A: 469276.895 m³
